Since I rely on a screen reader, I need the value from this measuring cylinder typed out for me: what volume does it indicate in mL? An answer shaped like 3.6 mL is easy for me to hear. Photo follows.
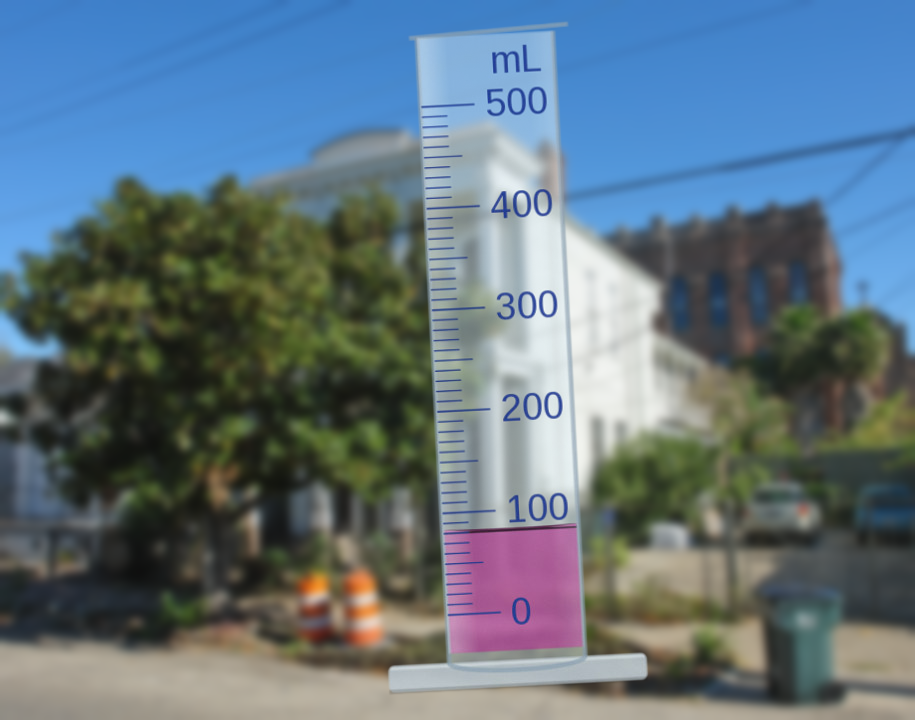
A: 80 mL
